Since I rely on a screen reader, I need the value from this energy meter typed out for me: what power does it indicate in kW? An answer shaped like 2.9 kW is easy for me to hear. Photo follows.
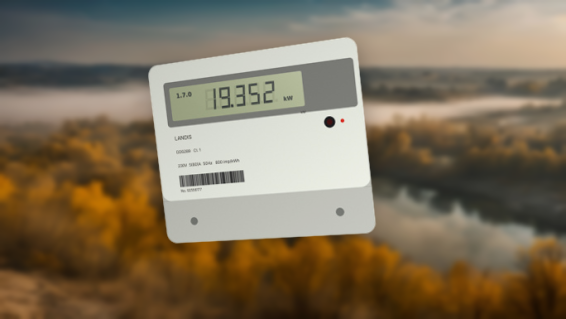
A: 19.352 kW
